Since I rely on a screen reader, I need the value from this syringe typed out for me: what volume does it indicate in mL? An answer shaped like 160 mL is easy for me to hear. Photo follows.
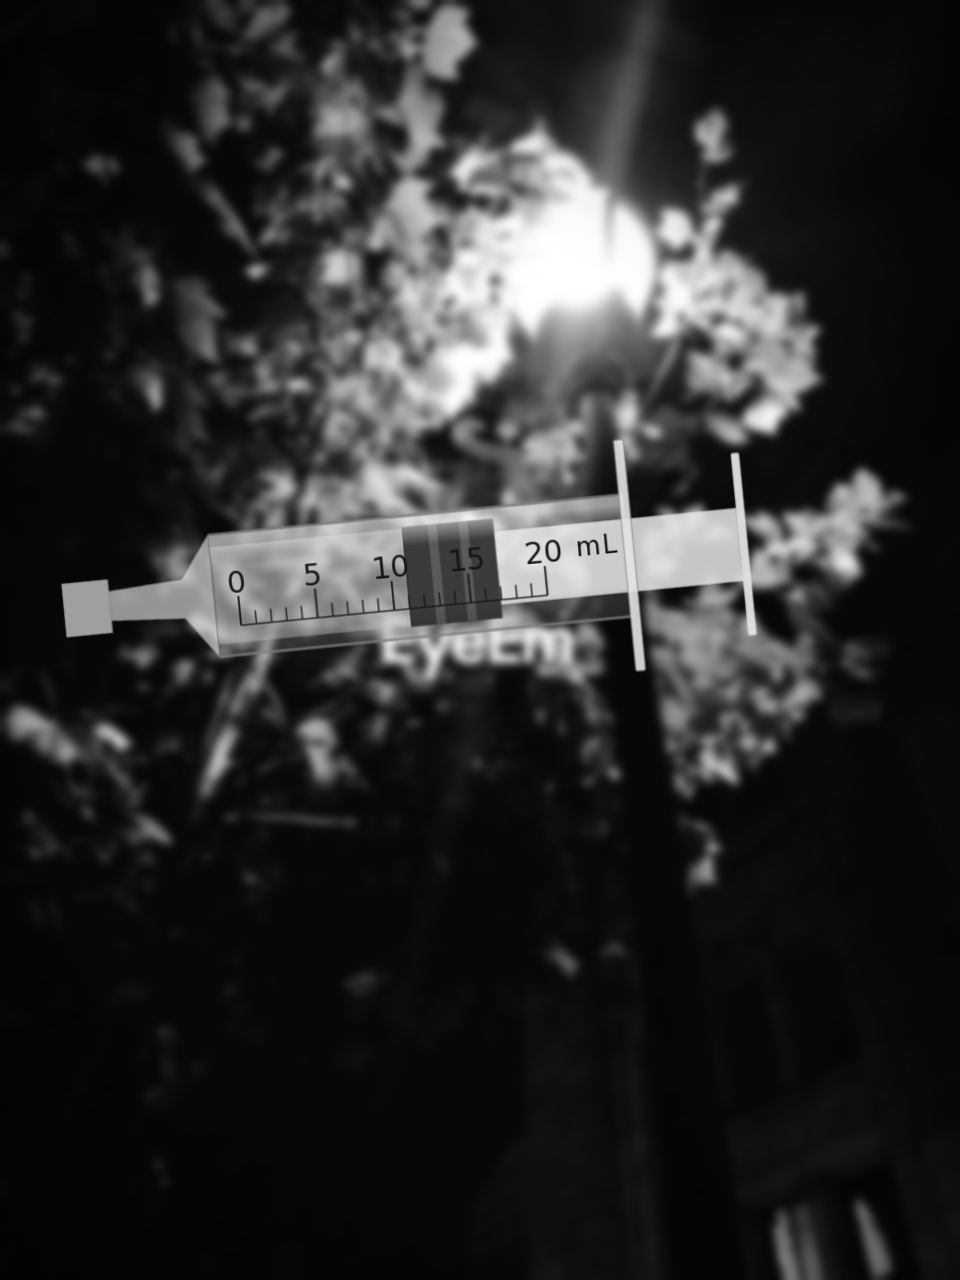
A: 11 mL
